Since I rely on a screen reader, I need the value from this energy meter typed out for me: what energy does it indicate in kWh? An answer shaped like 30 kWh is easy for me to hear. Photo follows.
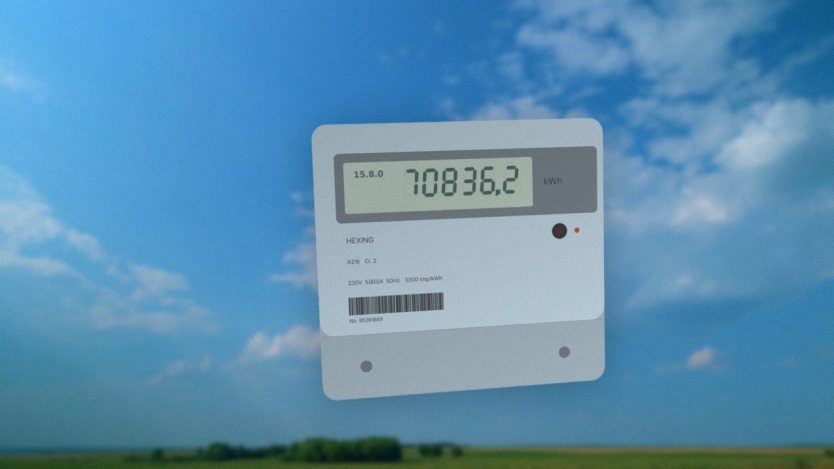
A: 70836.2 kWh
